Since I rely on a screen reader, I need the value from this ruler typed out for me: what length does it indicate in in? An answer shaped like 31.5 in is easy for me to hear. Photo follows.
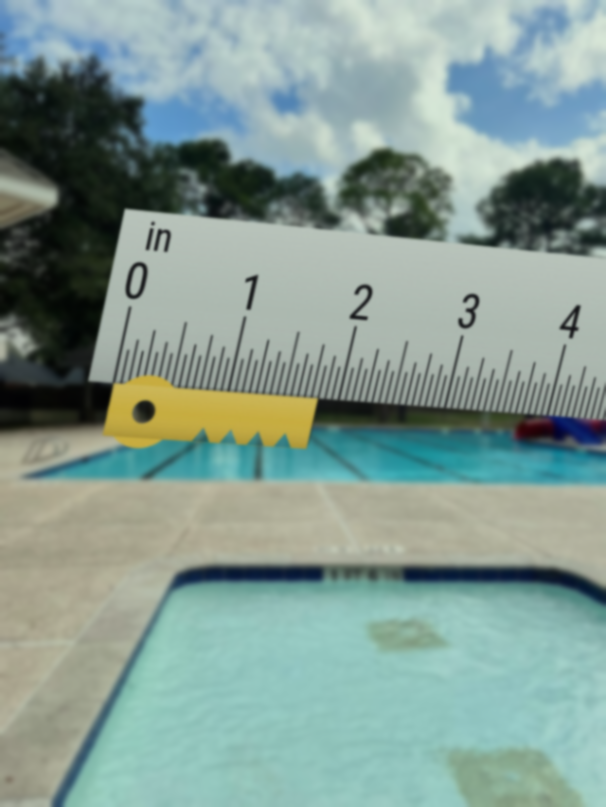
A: 1.8125 in
